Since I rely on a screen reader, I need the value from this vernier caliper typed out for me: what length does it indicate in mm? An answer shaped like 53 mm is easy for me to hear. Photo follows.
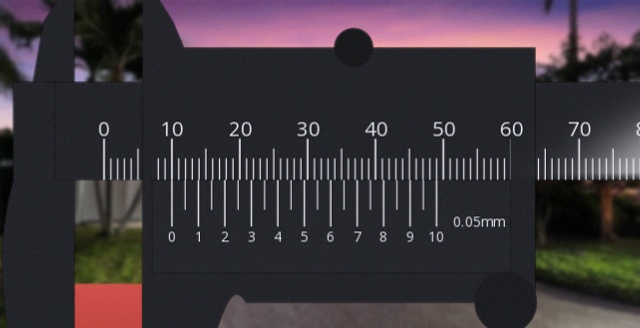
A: 10.0 mm
